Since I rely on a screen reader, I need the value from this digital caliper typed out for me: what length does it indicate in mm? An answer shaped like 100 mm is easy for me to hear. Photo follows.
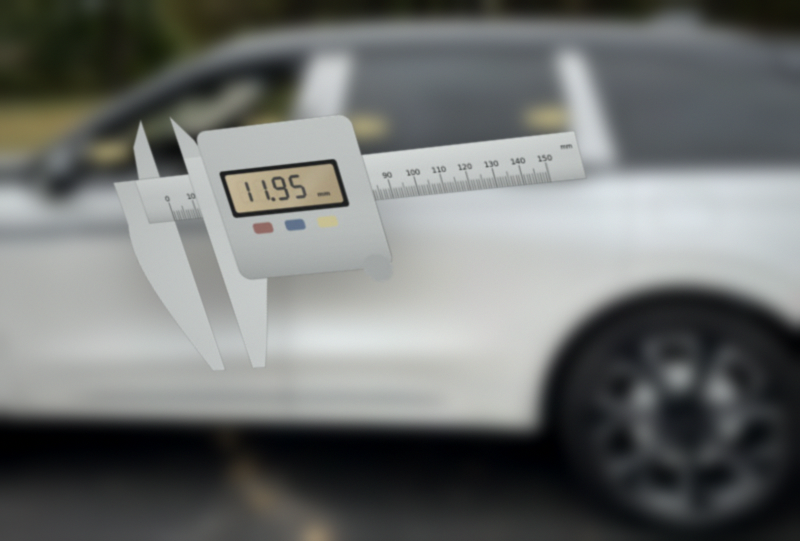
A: 11.95 mm
